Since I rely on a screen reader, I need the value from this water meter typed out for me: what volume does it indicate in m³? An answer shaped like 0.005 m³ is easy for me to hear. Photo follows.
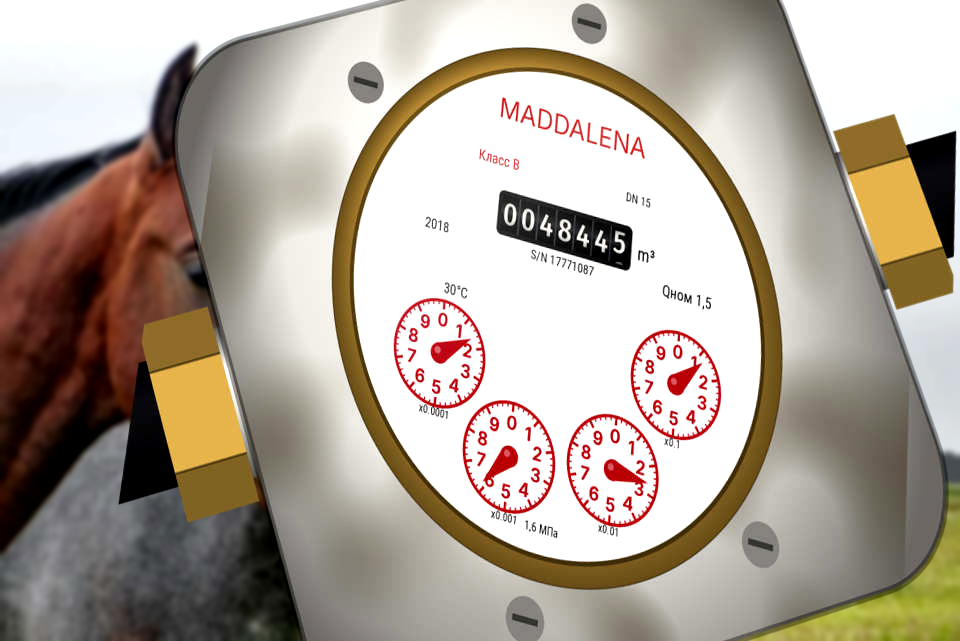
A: 48445.1261 m³
